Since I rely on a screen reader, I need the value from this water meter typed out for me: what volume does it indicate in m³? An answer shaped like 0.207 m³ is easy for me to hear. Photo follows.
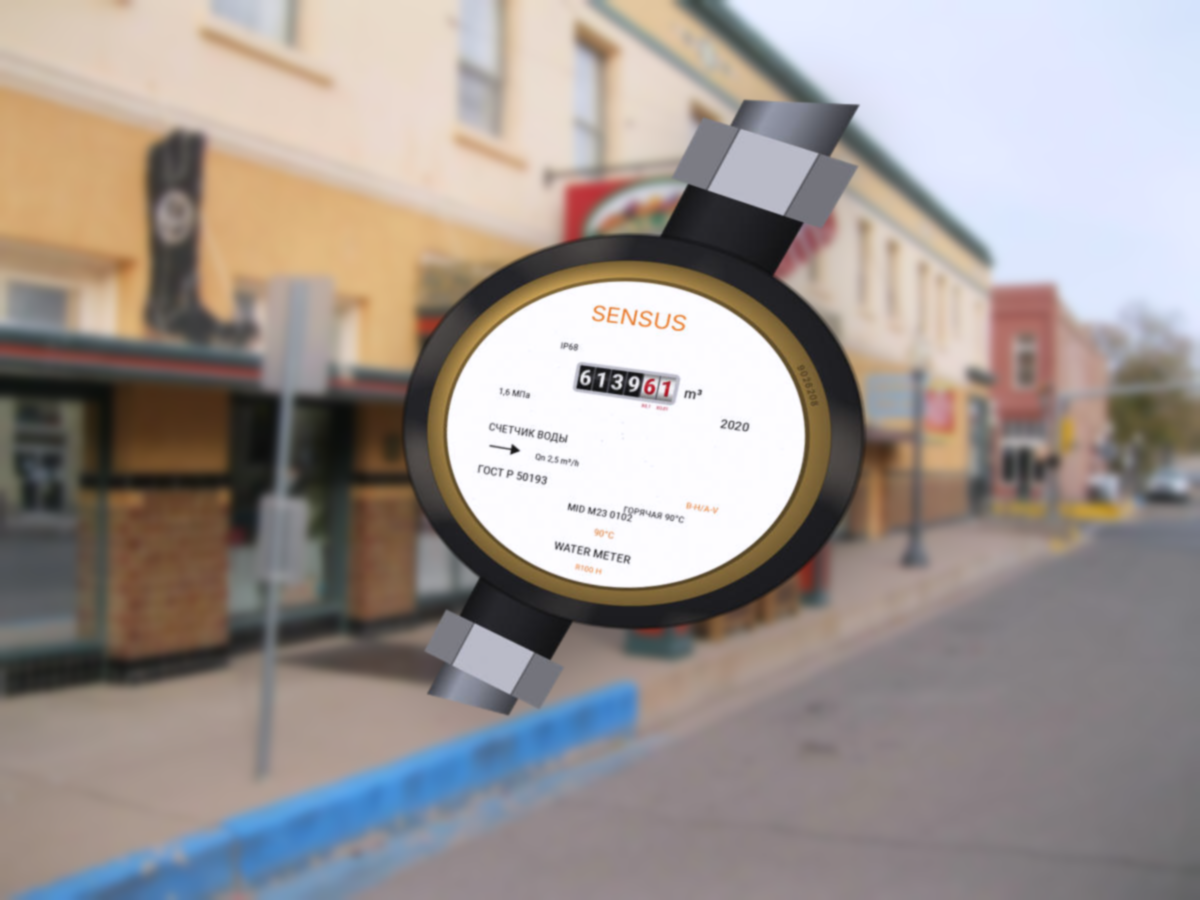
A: 6139.61 m³
